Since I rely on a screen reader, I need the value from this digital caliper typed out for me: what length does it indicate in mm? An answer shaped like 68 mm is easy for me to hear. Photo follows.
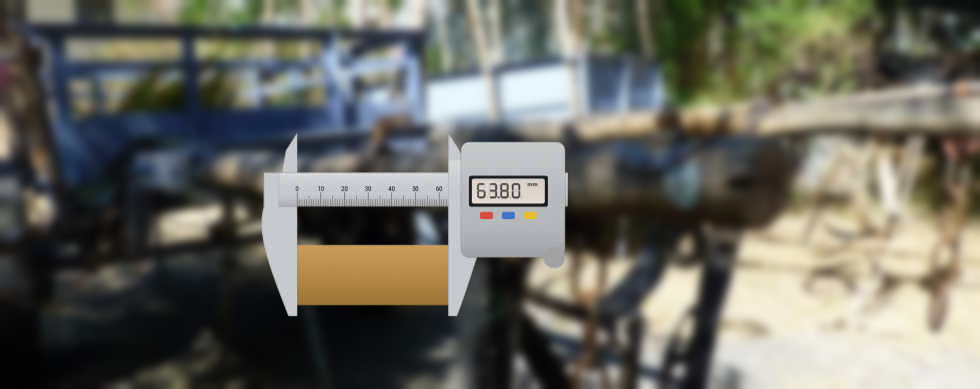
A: 63.80 mm
